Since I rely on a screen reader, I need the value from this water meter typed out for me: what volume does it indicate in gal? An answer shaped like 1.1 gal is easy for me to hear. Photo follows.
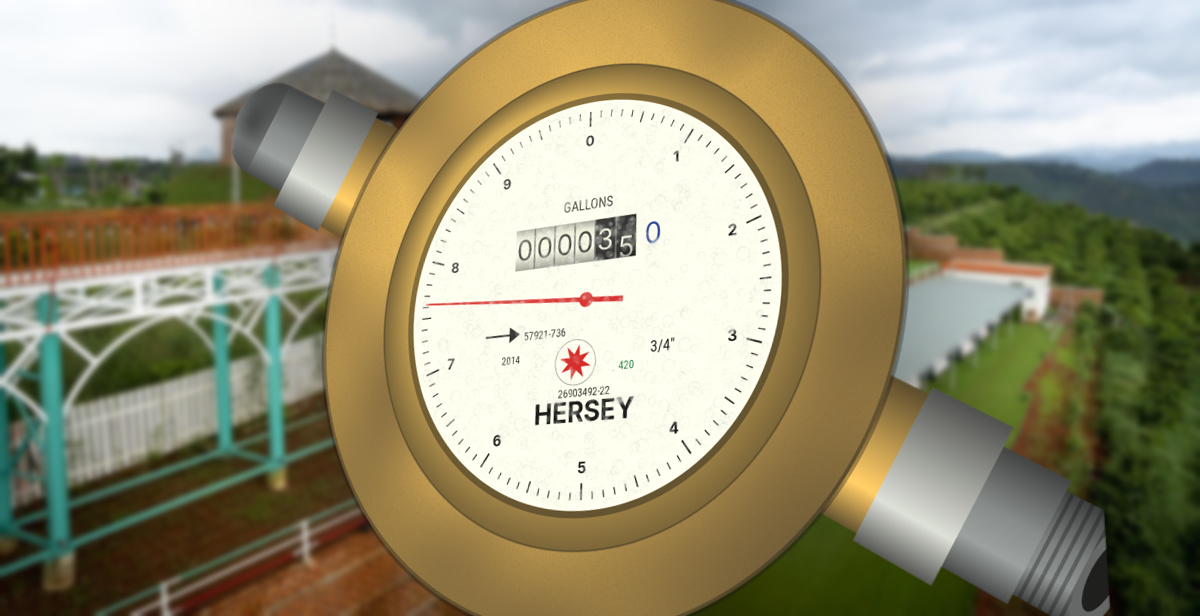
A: 347.6 gal
